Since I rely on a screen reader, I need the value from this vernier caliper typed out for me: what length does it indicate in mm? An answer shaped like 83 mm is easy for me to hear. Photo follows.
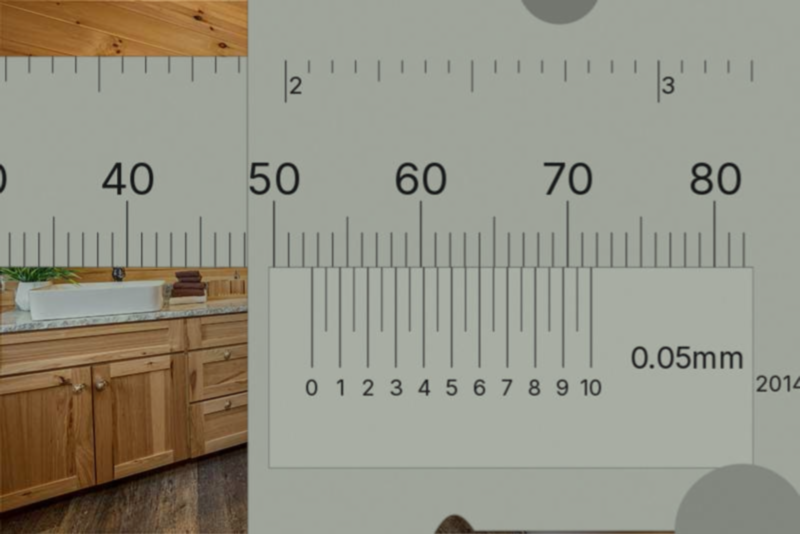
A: 52.6 mm
